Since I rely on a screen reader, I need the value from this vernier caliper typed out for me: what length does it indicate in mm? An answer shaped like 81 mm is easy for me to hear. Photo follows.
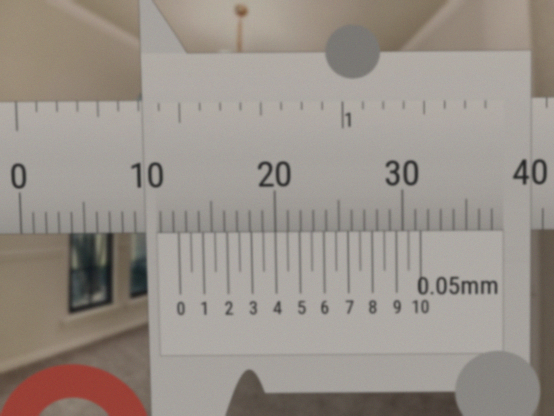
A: 12.4 mm
